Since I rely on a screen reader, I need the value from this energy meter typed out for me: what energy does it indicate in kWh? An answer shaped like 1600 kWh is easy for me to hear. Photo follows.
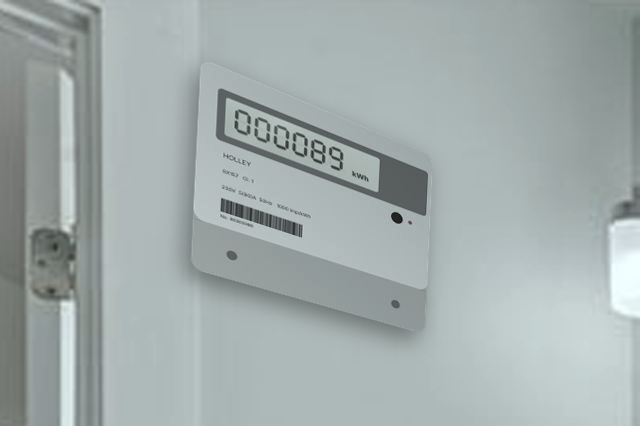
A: 89 kWh
